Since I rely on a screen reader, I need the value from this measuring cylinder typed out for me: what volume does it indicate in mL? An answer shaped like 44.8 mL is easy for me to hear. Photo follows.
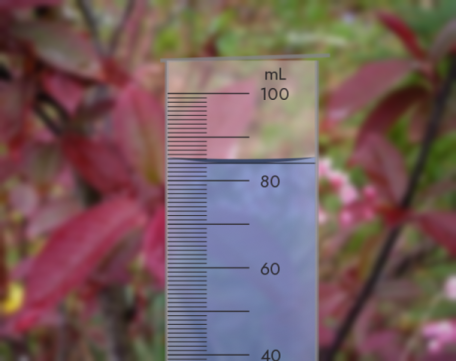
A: 84 mL
